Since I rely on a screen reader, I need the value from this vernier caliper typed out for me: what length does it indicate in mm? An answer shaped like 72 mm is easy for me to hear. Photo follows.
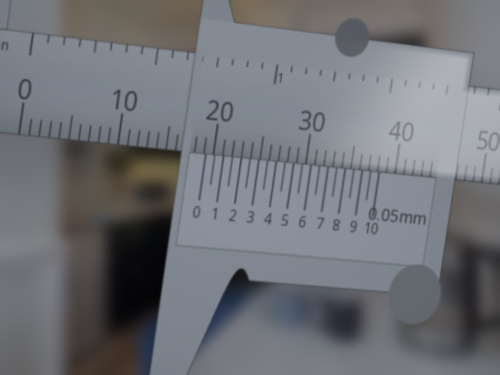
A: 19.2 mm
